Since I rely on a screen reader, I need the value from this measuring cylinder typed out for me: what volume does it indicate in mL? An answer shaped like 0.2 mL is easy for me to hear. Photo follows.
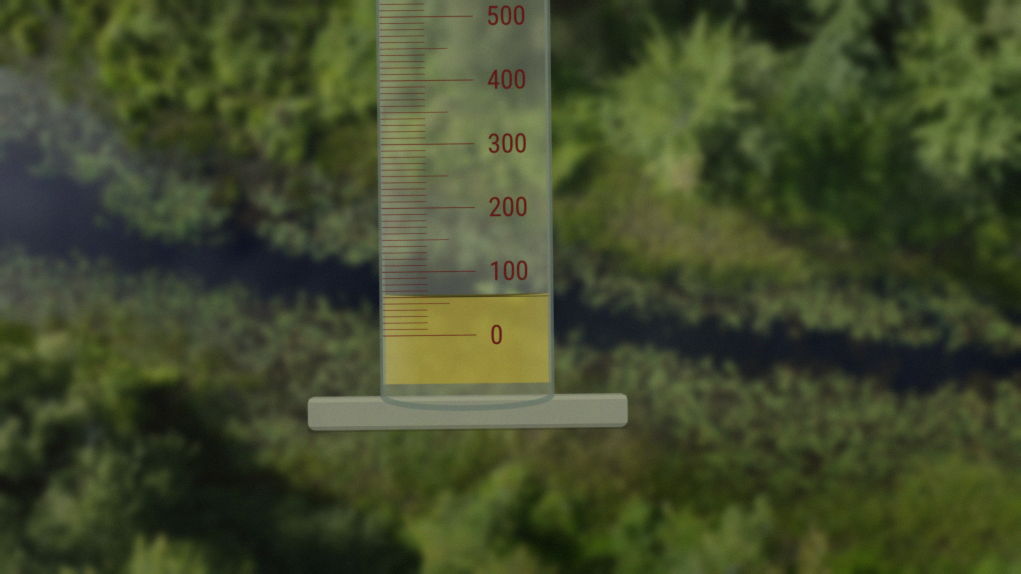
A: 60 mL
